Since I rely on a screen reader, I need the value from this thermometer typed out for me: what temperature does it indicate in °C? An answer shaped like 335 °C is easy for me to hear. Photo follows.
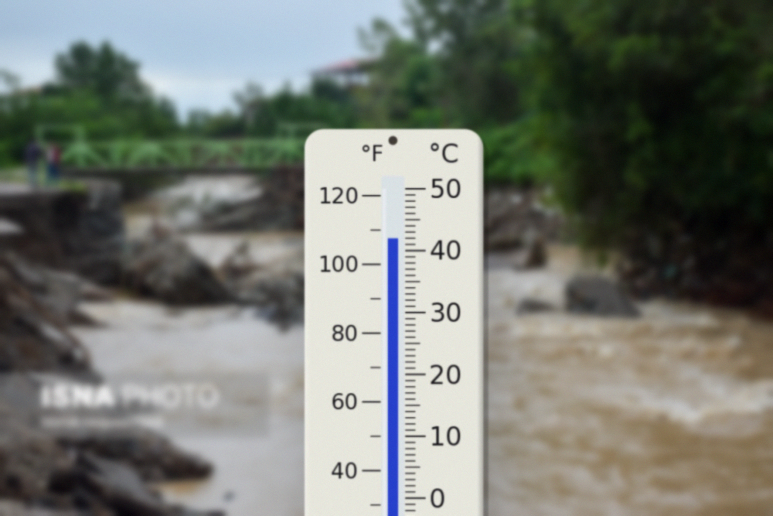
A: 42 °C
